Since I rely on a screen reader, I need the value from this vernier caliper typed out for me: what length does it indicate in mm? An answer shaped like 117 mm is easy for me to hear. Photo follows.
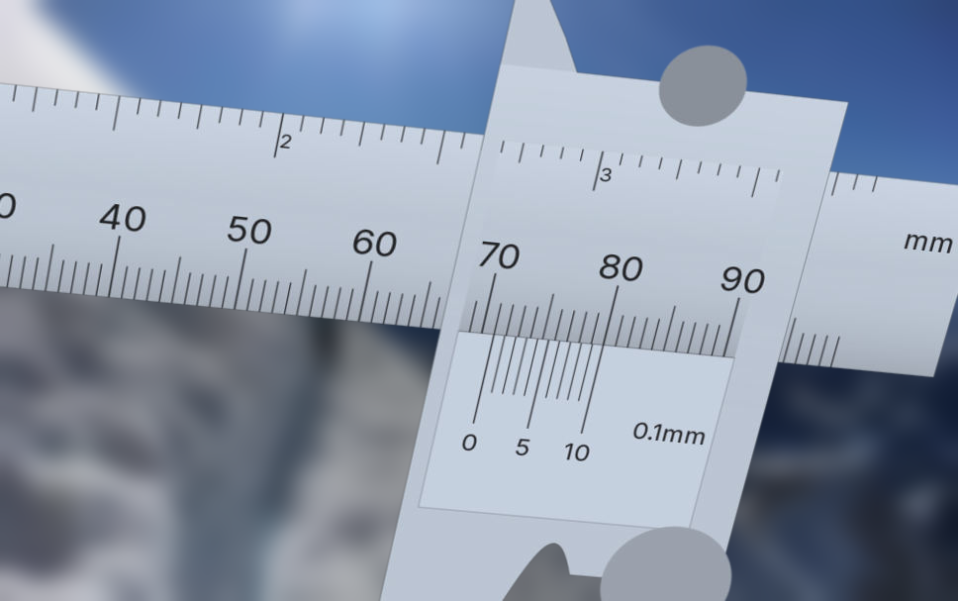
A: 71.0 mm
